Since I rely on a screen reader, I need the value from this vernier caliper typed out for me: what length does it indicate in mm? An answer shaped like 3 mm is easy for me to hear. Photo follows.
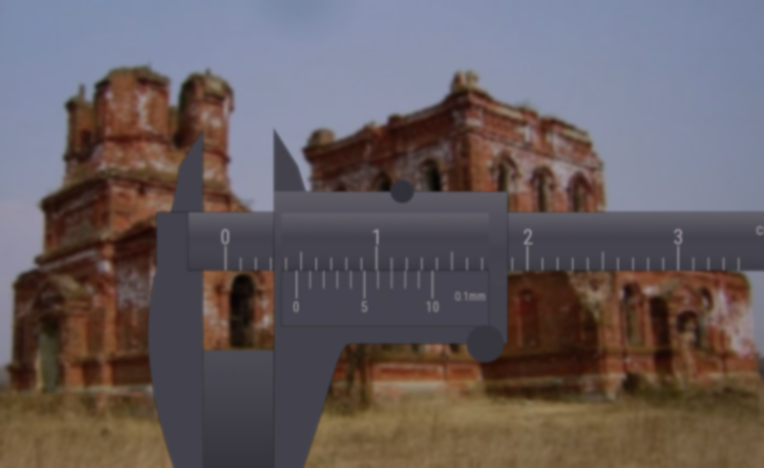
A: 4.7 mm
